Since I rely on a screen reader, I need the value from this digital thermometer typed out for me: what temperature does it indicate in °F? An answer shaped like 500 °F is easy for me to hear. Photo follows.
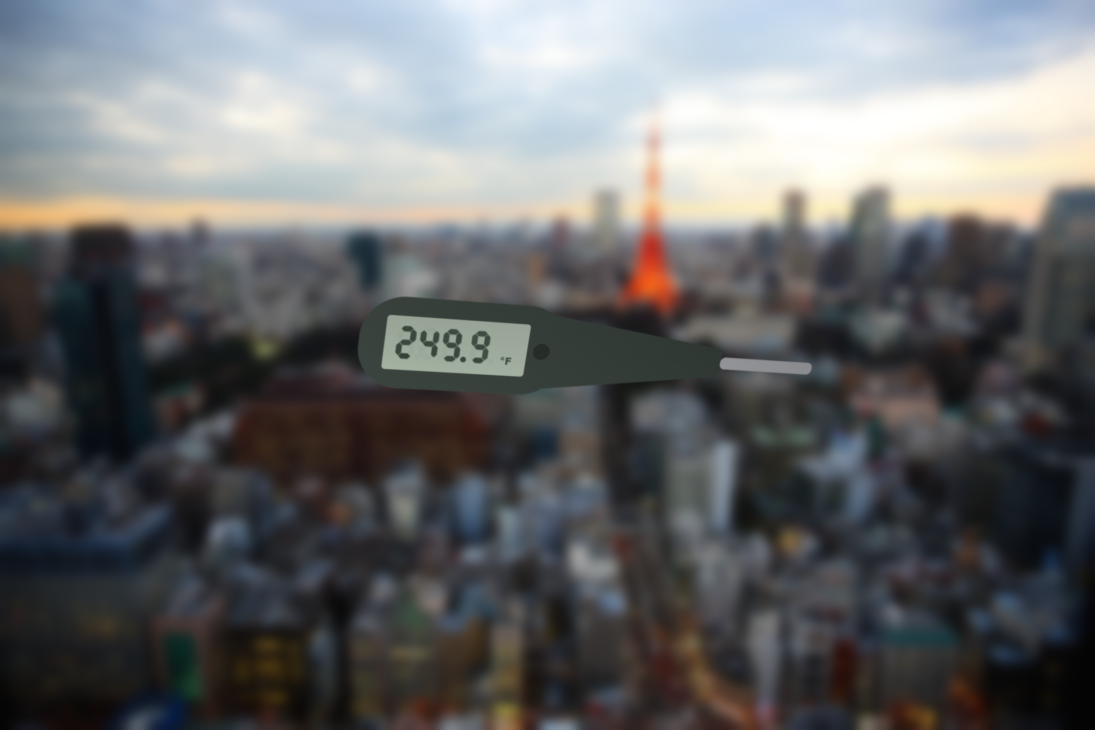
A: 249.9 °F
